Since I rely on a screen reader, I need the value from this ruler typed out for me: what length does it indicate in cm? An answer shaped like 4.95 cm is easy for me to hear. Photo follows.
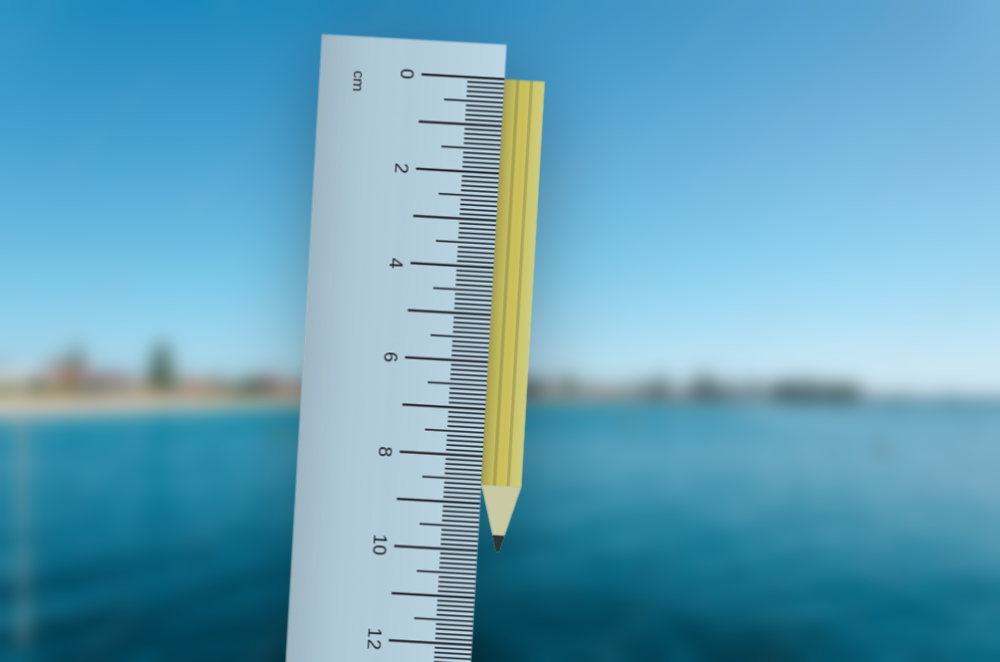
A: 10 cm
